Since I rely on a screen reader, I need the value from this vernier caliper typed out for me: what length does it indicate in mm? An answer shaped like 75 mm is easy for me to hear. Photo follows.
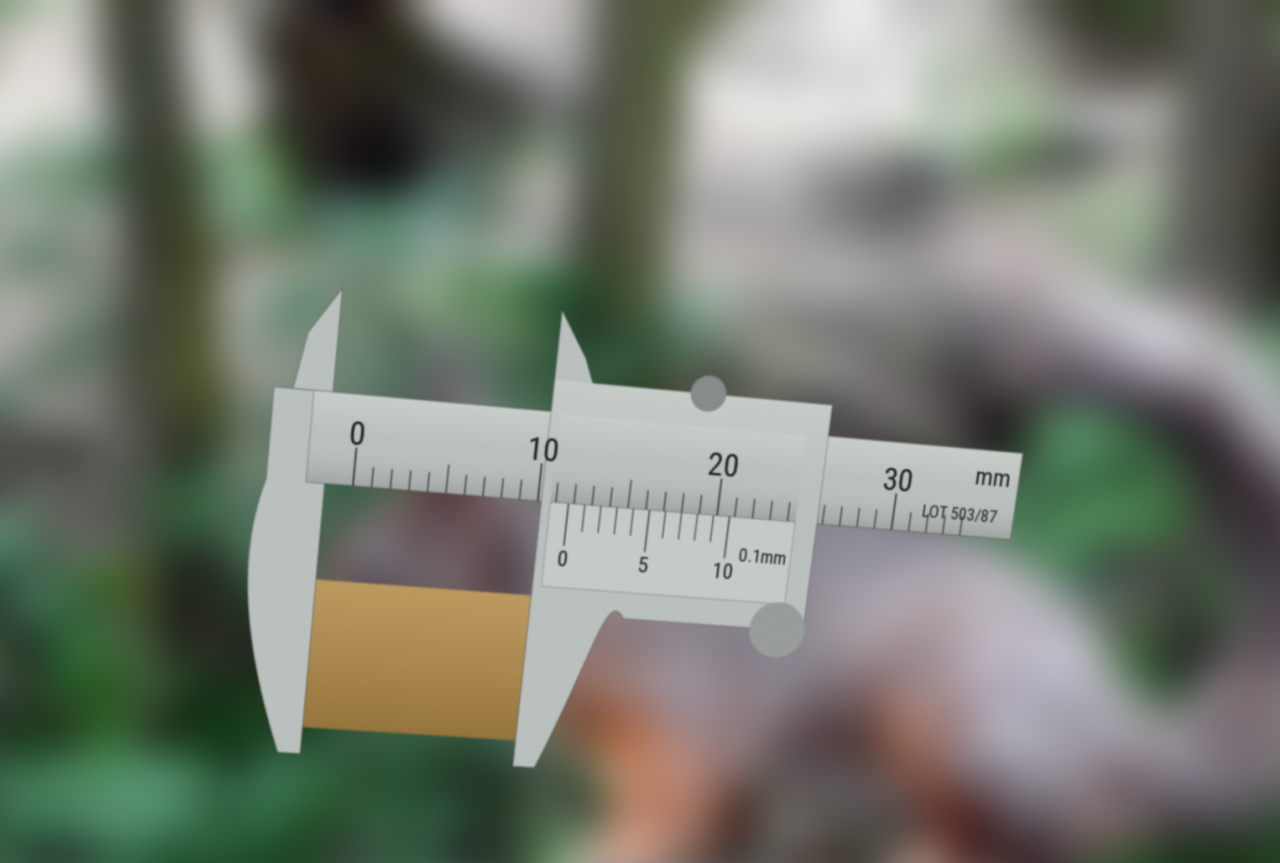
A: 11.7 mm
